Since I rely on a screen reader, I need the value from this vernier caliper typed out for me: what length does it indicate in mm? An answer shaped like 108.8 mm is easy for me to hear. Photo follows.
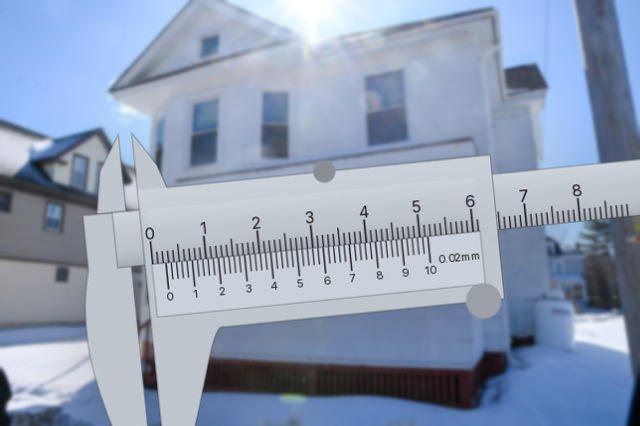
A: 2.5 mm
